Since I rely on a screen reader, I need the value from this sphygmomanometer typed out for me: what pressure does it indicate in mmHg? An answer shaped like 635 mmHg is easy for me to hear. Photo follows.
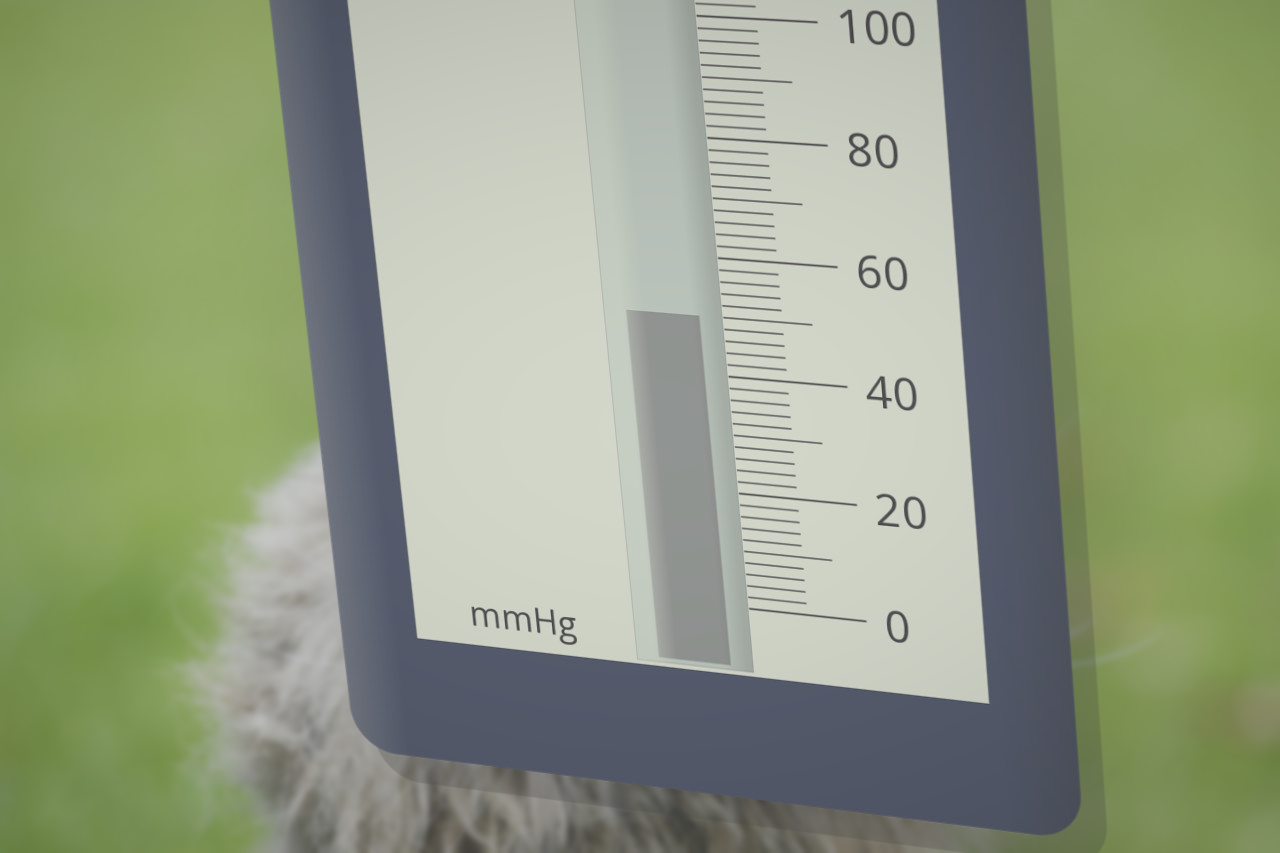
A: 50 mmHg
